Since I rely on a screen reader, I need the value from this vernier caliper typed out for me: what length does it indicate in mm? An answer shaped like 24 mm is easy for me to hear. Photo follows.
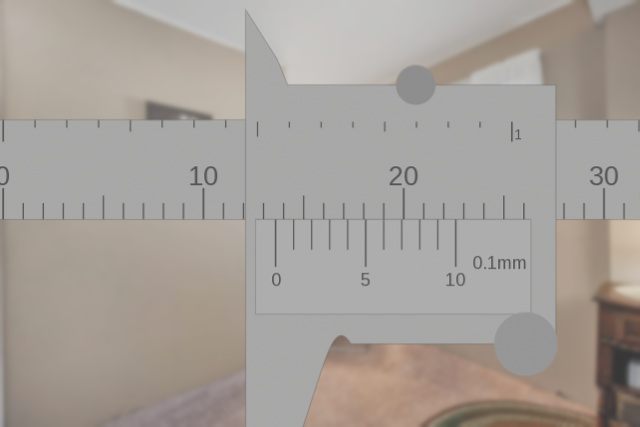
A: 13.6 mm
